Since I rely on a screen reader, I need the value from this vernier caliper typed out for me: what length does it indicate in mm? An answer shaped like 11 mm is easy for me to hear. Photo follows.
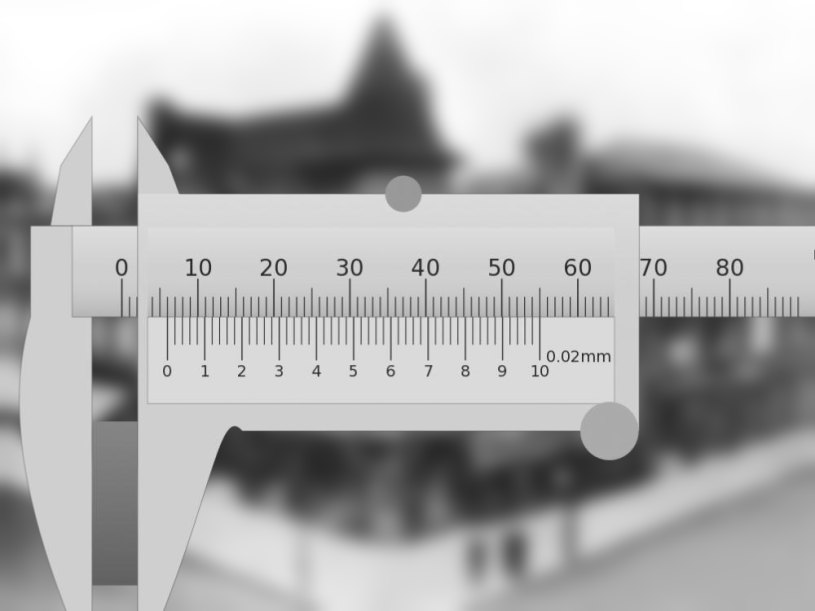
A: 6.0 mm
